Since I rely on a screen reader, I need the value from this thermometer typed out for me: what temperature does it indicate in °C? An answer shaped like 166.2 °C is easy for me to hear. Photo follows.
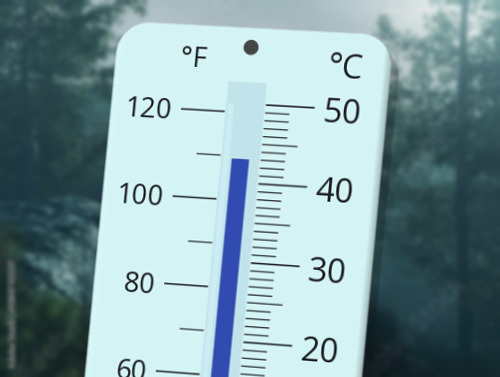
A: 43 °C
